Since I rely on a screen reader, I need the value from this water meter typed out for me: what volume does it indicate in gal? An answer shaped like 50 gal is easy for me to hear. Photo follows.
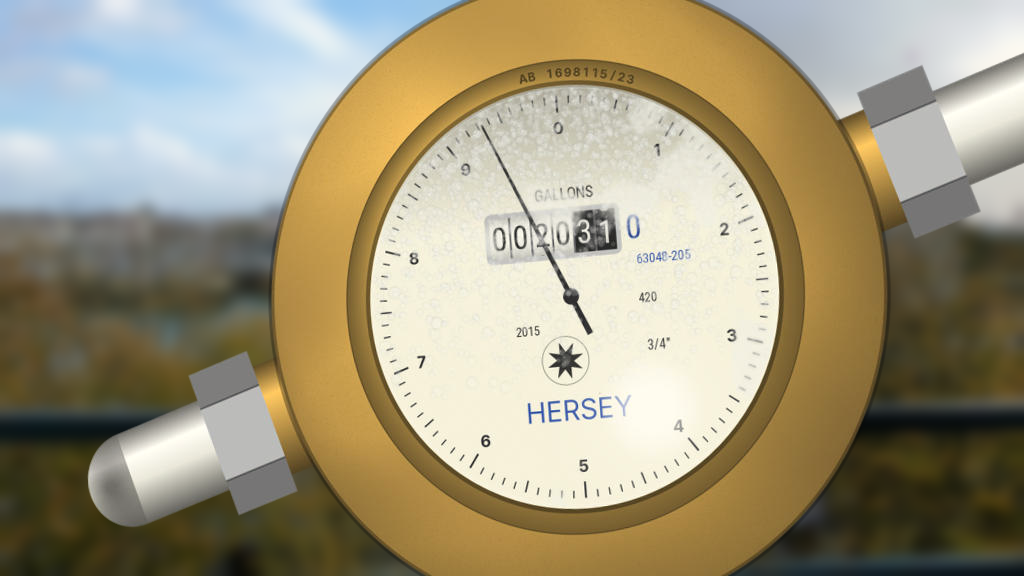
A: 20309.3 gal
